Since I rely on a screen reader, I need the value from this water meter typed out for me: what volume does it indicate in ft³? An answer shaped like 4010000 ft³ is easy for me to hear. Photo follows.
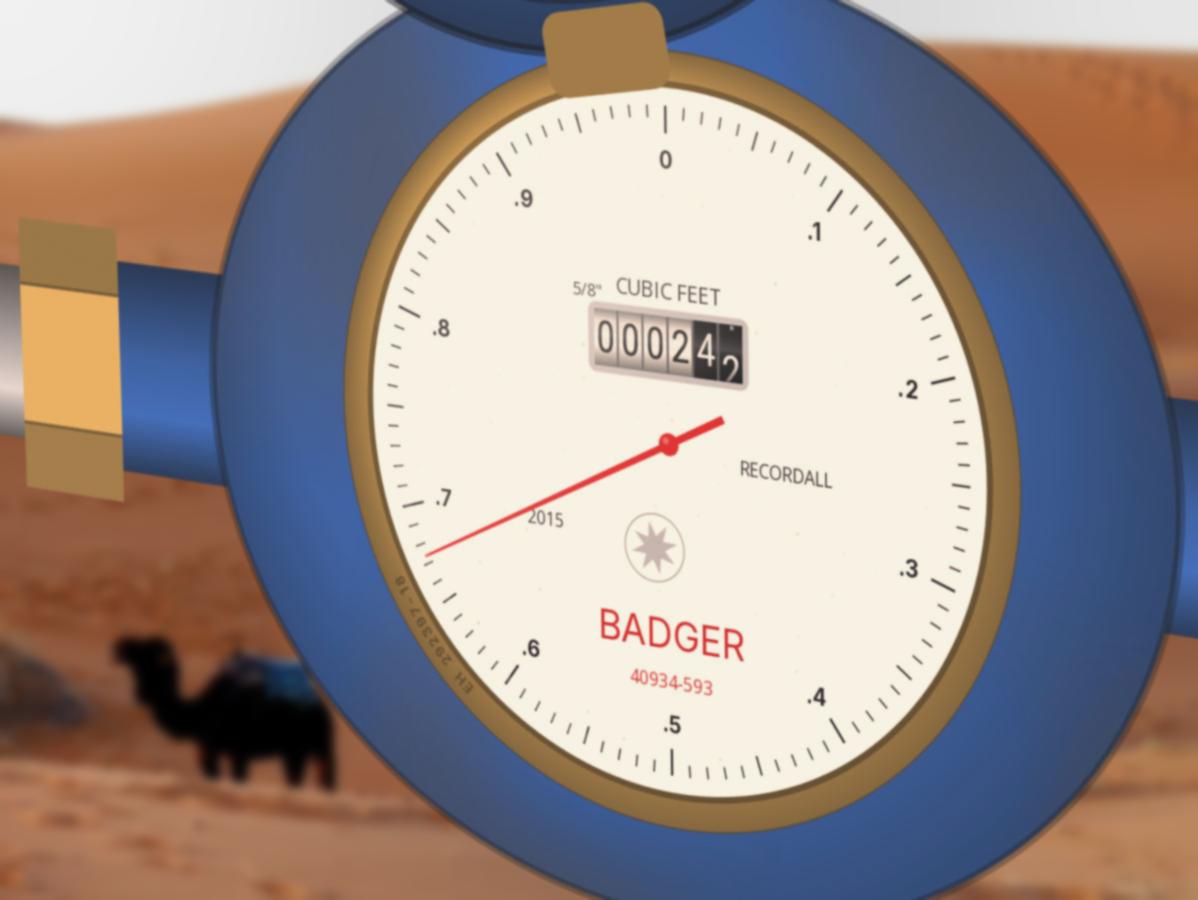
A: 241.67 ft³
